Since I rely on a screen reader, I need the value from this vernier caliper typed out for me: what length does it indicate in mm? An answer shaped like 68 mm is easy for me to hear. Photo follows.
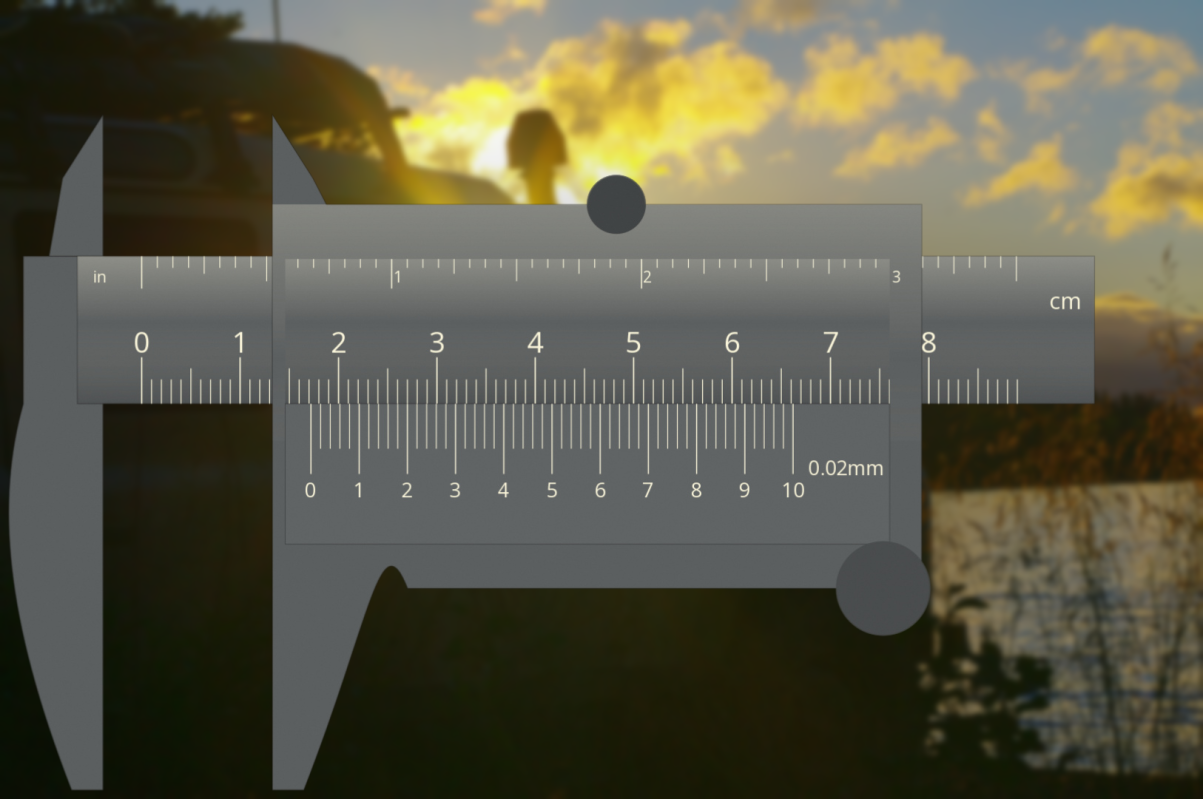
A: 17.2 mm
